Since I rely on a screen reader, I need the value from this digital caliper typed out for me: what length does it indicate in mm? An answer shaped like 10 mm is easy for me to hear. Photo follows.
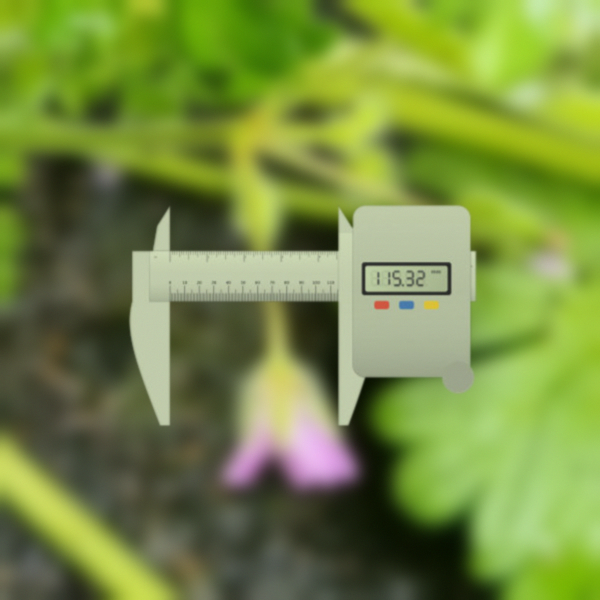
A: 115.32 mm
